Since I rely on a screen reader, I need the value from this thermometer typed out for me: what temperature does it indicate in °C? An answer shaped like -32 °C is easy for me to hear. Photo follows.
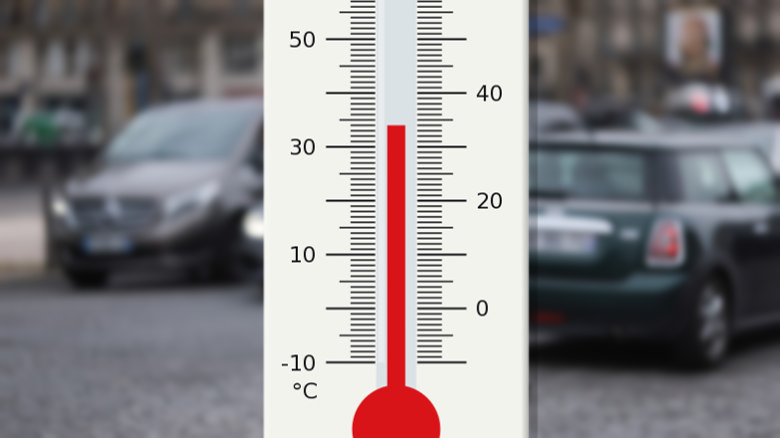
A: 34 °C
